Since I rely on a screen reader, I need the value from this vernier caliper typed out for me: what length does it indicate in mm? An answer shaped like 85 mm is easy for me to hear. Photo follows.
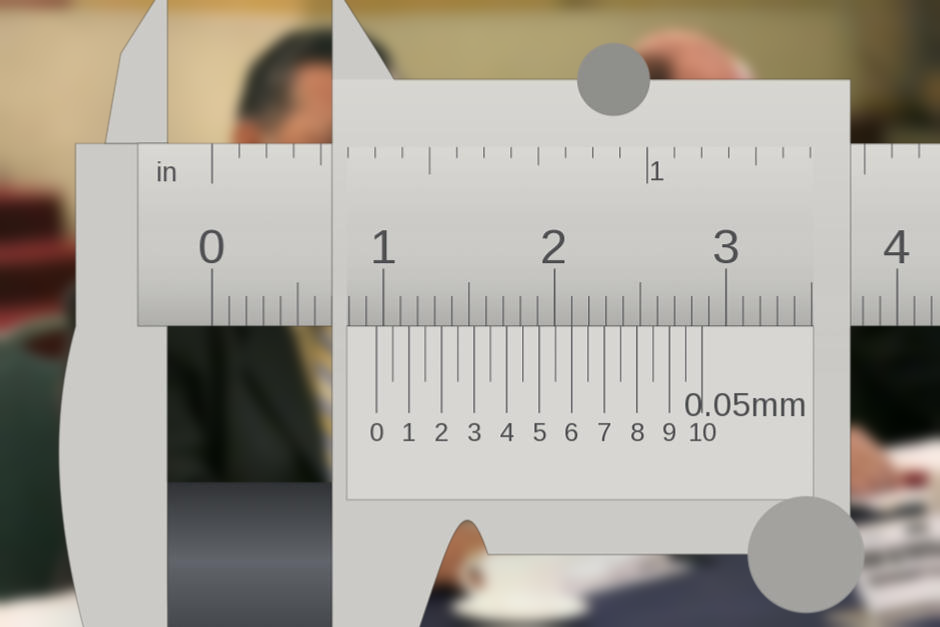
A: 9.6 mm
